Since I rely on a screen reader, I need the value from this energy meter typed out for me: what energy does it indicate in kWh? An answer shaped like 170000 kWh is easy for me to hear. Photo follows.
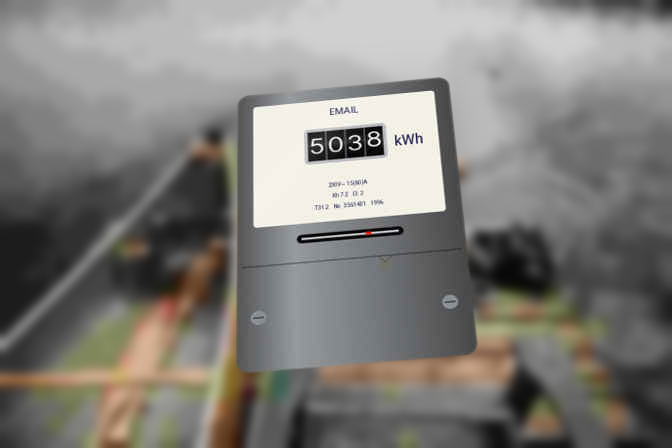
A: 5038 kWh
